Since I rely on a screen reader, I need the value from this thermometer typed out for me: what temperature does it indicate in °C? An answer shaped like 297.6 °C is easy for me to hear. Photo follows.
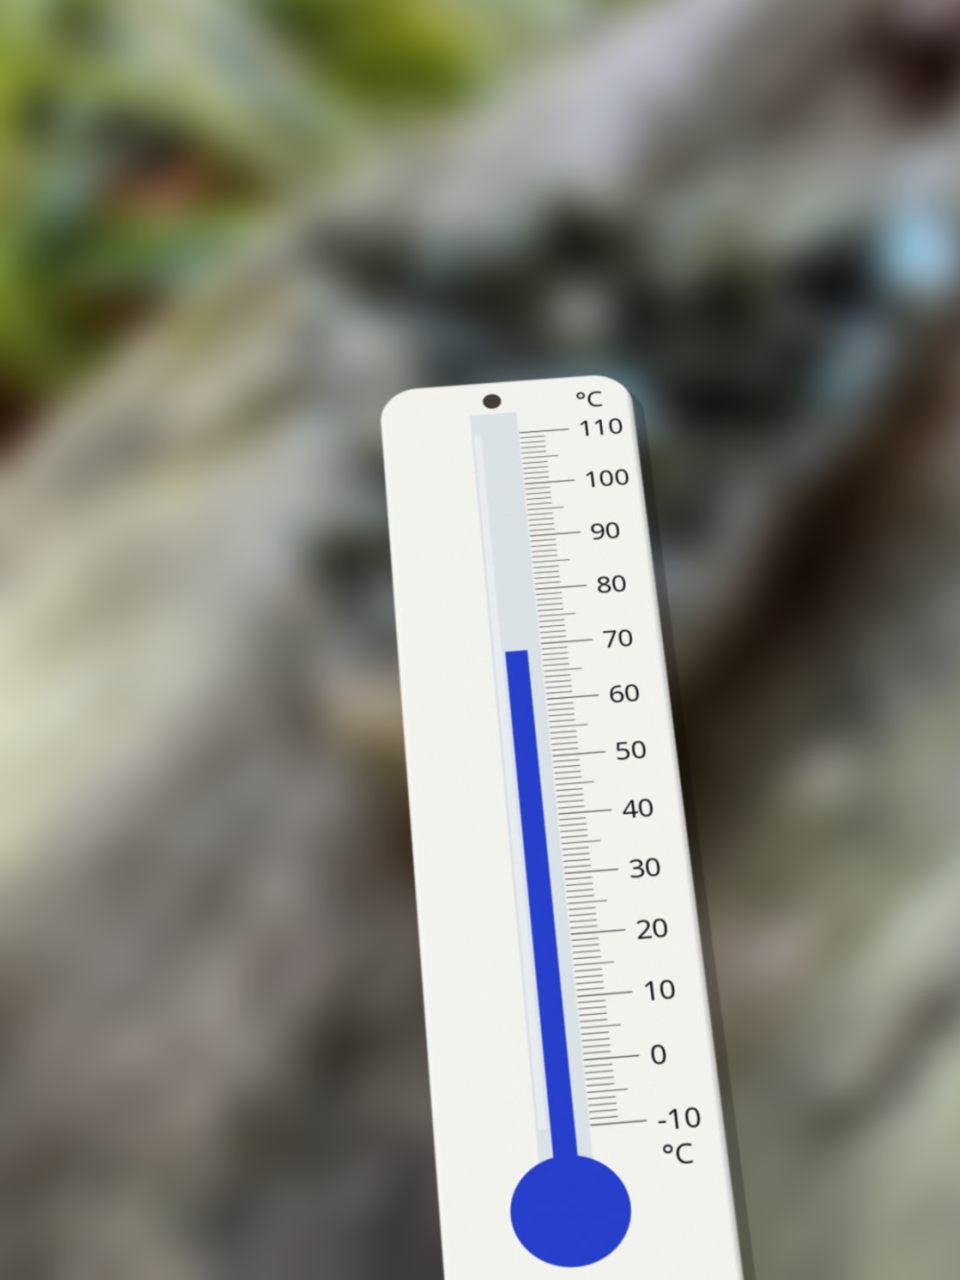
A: 69 °C
